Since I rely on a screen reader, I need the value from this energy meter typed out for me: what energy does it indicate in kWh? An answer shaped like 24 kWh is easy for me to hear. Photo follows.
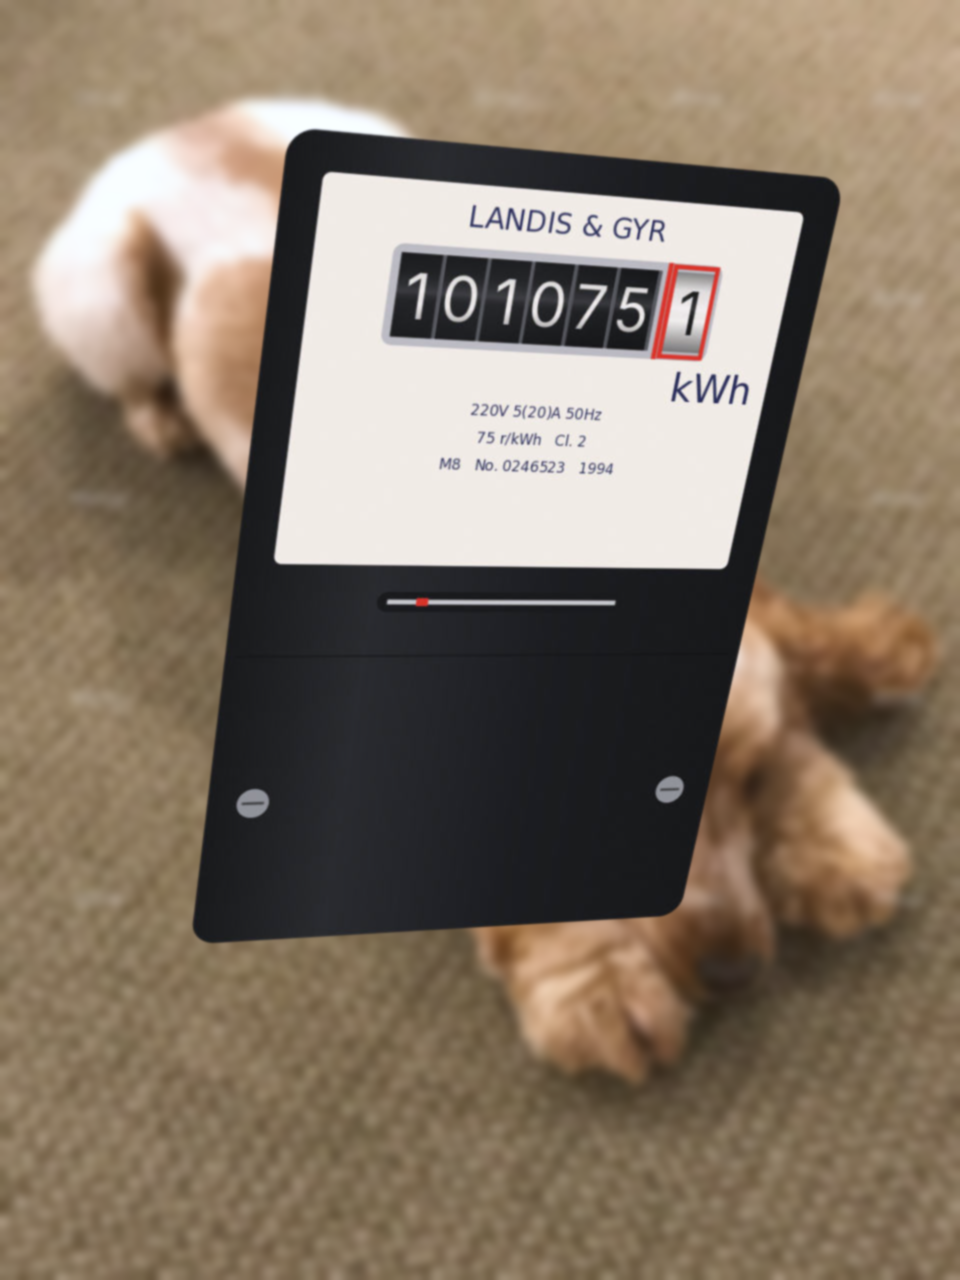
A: 101075.1 kWh
